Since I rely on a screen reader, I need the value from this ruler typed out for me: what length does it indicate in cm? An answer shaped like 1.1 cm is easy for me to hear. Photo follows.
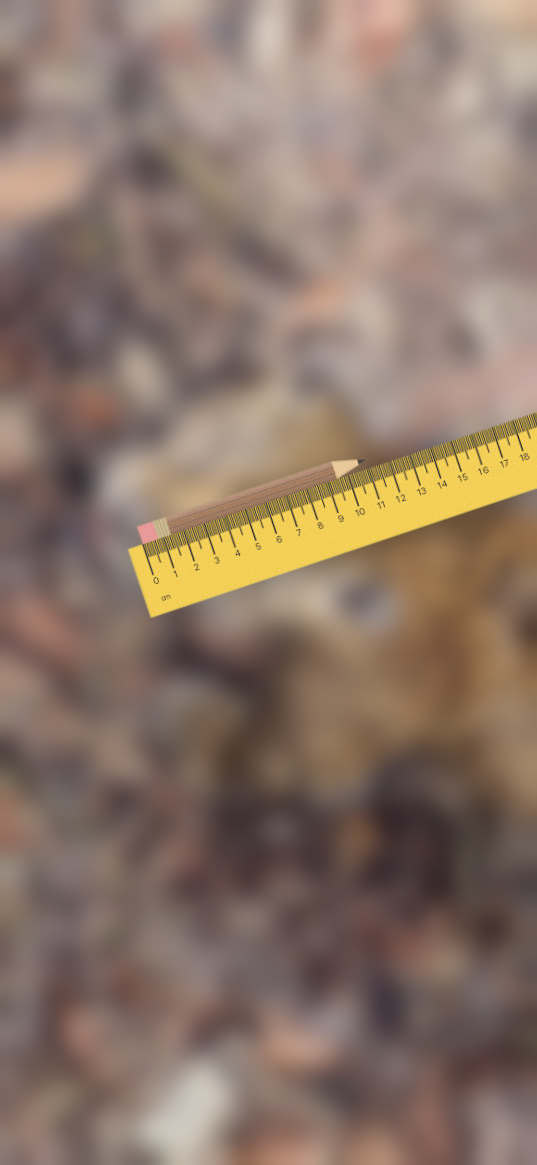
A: 11 cm
